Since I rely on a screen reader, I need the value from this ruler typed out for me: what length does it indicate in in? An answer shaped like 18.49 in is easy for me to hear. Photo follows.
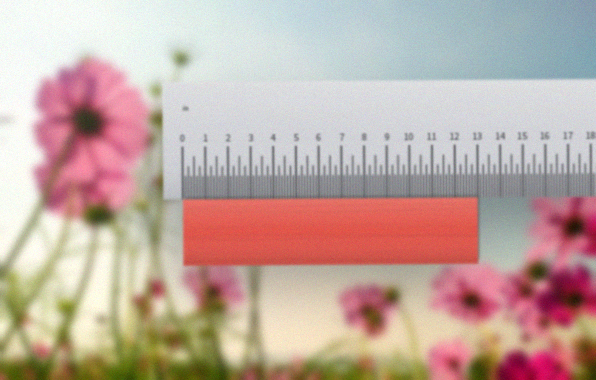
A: 13 in
